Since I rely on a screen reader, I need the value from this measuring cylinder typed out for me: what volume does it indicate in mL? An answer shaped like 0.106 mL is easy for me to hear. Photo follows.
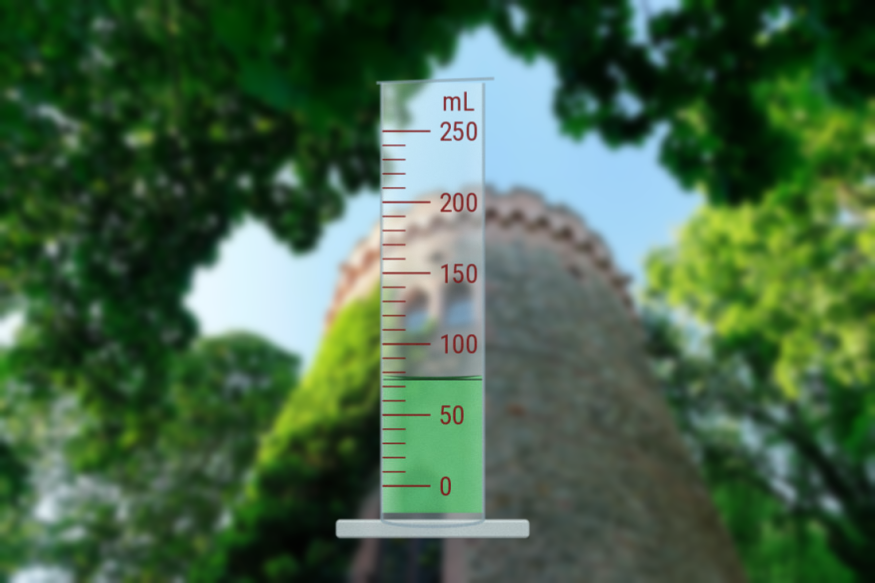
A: 75 mL
